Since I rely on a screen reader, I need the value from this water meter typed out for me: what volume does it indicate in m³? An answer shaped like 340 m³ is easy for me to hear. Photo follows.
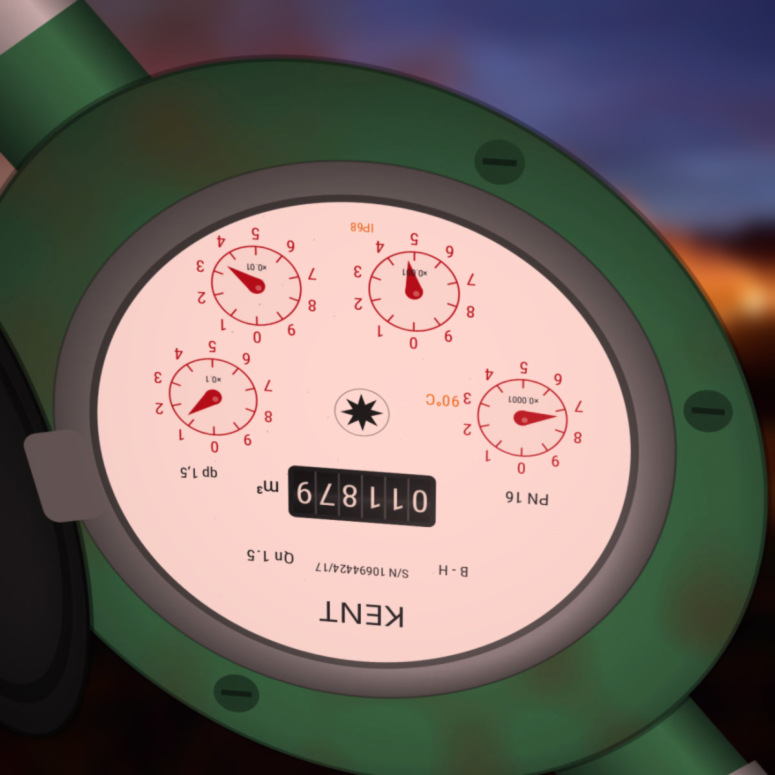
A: 11879.1347 m³
